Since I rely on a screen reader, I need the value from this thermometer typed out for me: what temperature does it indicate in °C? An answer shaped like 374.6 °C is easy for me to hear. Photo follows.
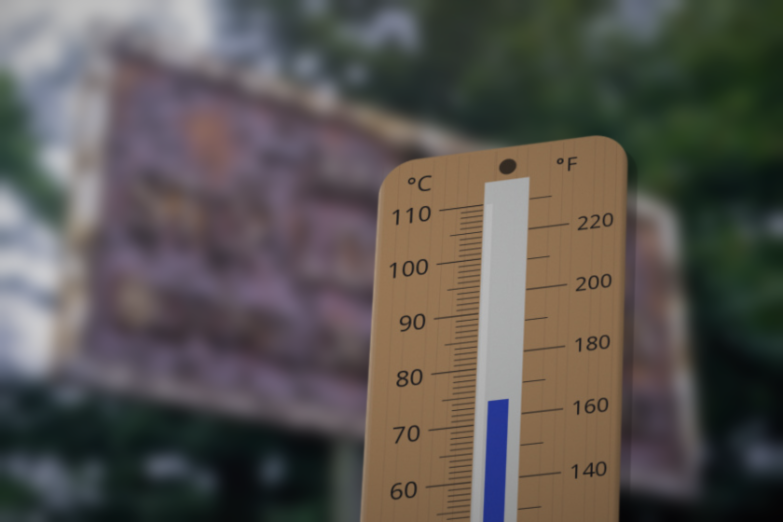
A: 74 °C
